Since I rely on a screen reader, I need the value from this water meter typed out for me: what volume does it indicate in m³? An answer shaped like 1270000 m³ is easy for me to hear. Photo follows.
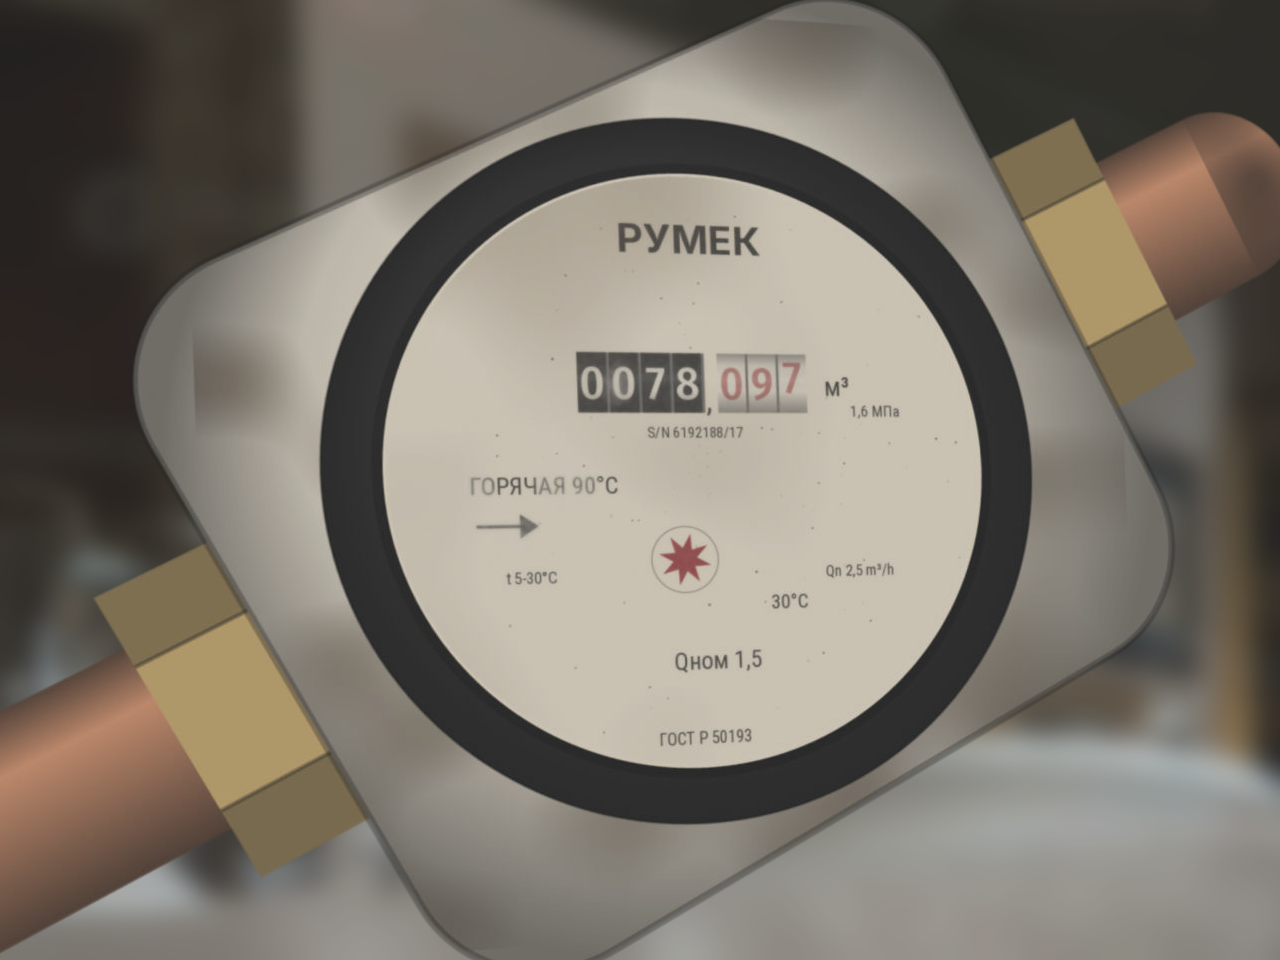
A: 78.097 m³
